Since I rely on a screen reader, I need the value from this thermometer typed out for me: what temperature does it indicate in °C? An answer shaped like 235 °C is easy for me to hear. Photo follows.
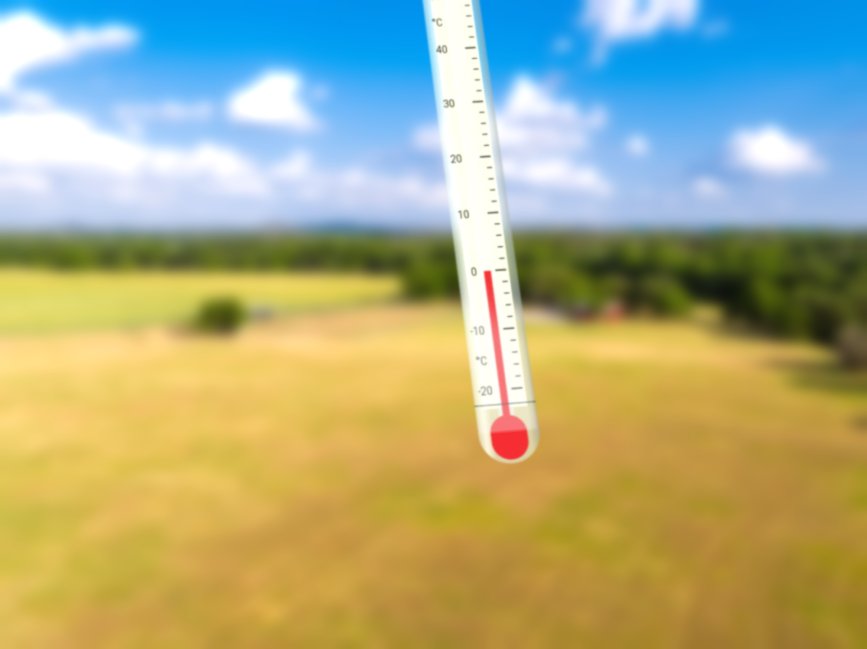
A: 0 °C
